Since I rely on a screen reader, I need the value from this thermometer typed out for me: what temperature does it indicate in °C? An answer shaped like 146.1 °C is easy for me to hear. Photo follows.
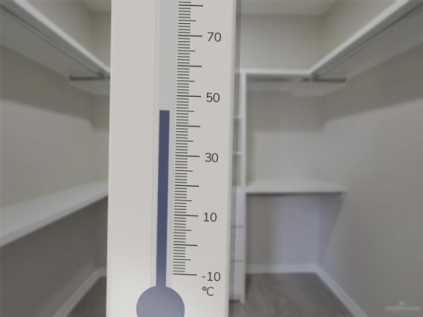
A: 45 °C
